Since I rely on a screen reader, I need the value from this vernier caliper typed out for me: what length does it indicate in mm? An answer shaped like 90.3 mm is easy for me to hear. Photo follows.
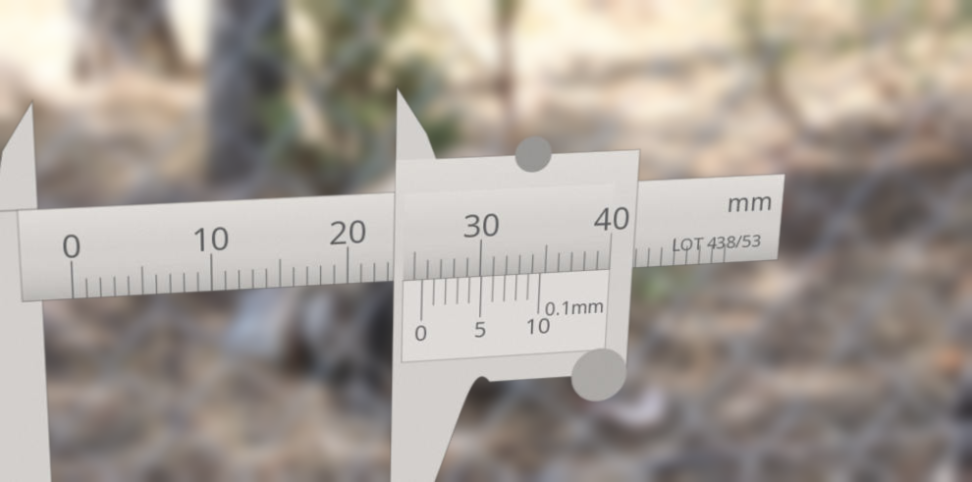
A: 25.6 mm
